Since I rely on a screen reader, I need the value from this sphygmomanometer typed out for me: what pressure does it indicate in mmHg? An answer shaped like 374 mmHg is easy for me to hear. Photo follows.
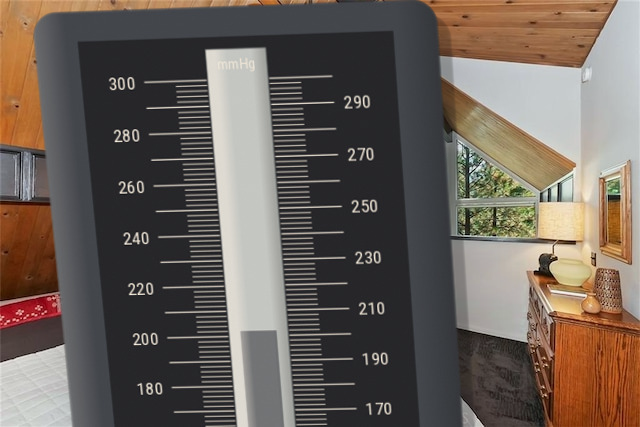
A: 202 mmHg
